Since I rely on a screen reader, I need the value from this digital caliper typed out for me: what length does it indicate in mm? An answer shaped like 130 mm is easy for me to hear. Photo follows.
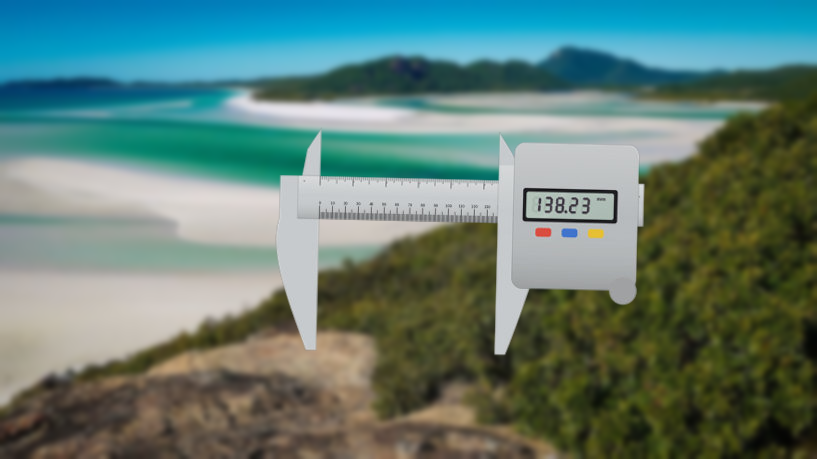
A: 138.23 mm
